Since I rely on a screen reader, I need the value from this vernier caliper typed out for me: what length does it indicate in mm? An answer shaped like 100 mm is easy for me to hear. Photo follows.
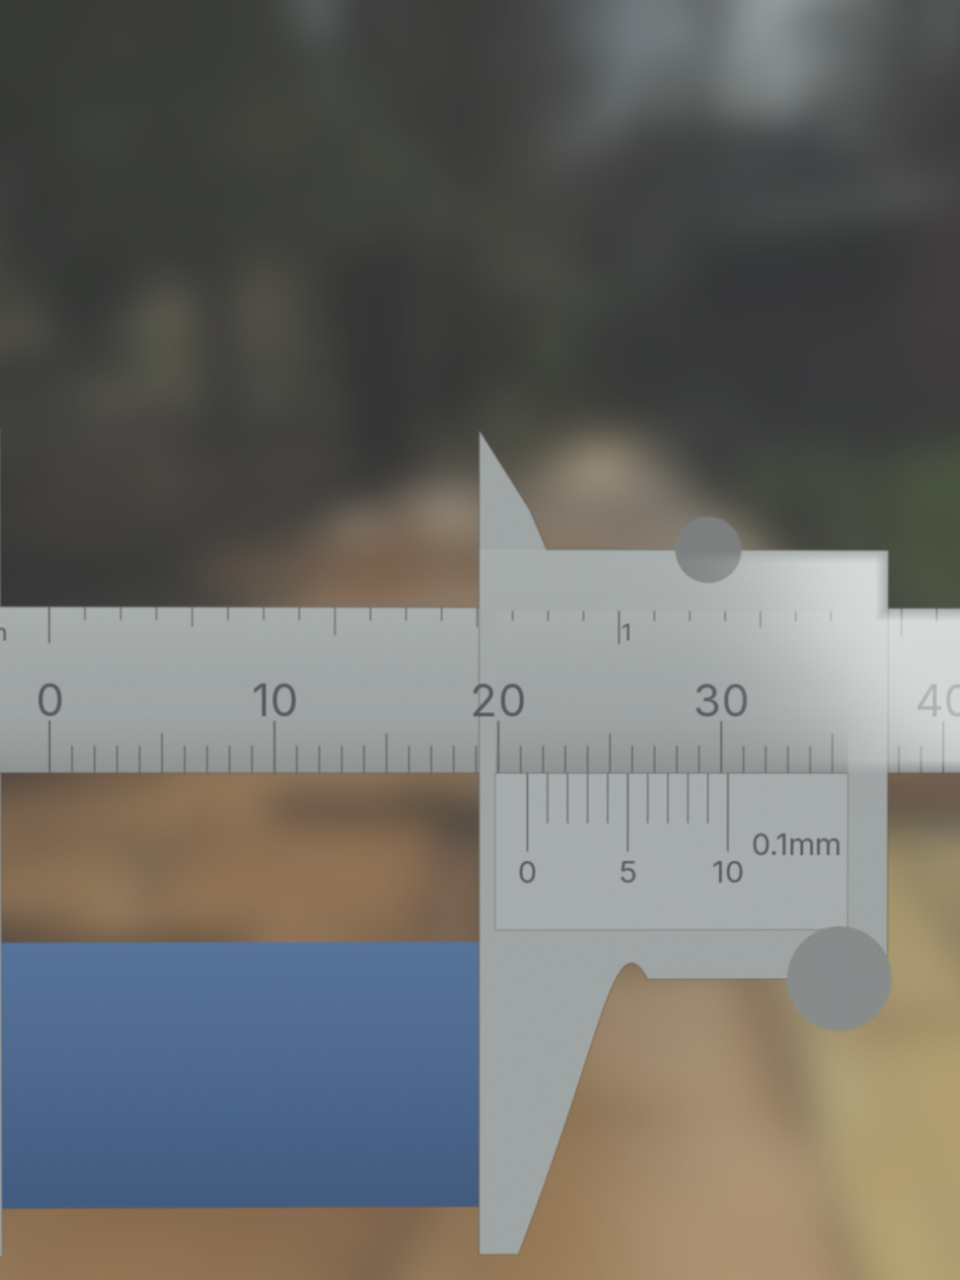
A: 21.3 mm
